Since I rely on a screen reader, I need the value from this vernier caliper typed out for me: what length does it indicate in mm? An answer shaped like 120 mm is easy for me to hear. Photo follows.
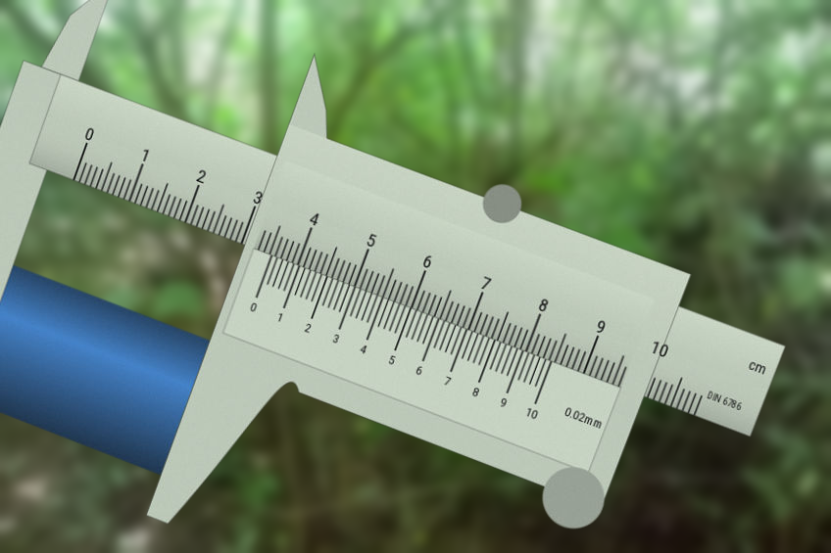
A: 35.4 mm
